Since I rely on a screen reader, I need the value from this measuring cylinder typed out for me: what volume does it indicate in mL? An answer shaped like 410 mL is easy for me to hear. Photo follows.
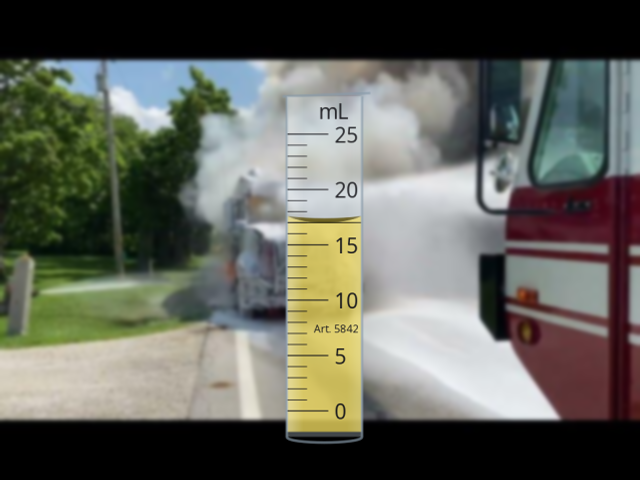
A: 17 mL
